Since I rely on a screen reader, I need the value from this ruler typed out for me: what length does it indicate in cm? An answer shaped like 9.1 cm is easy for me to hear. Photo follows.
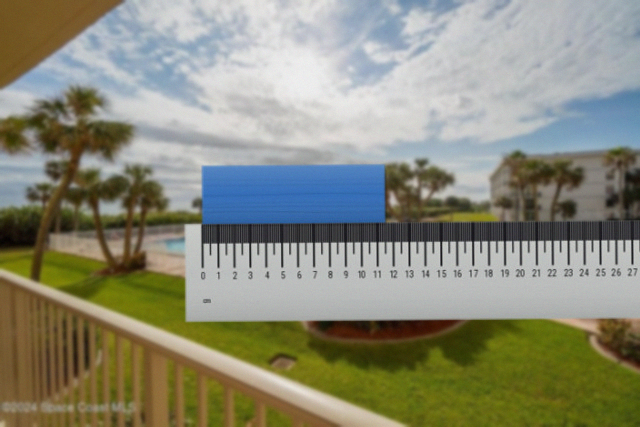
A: 11.5 cm
